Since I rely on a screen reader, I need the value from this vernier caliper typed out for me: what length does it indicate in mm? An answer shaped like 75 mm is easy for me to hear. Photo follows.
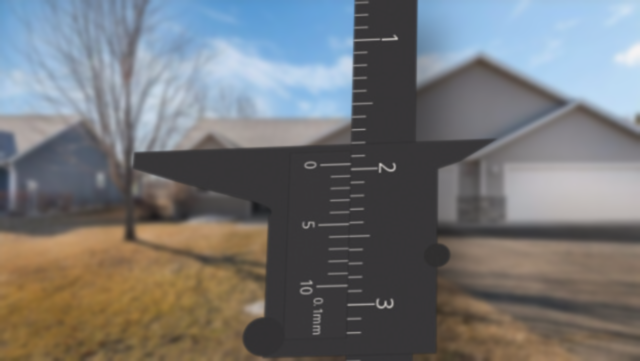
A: 19.6 mm
